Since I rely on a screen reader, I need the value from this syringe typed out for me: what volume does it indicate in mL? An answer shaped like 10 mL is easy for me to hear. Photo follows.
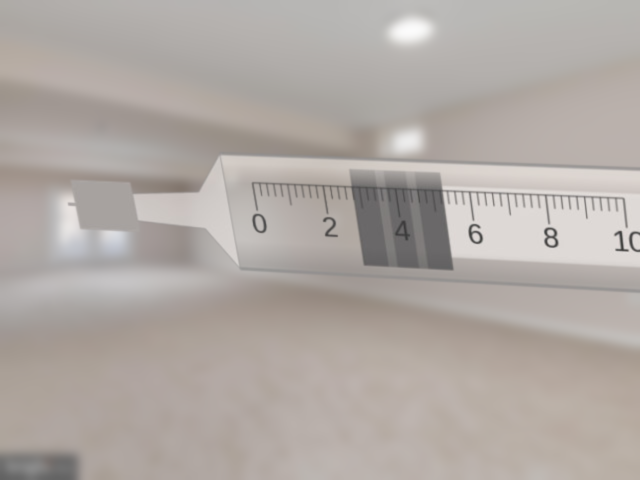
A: 2.8 mL
